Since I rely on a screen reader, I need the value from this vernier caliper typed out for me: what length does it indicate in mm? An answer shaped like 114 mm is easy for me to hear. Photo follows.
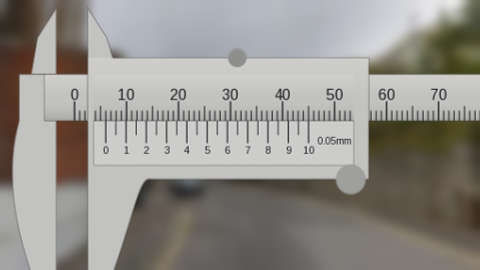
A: 6.0 mm
